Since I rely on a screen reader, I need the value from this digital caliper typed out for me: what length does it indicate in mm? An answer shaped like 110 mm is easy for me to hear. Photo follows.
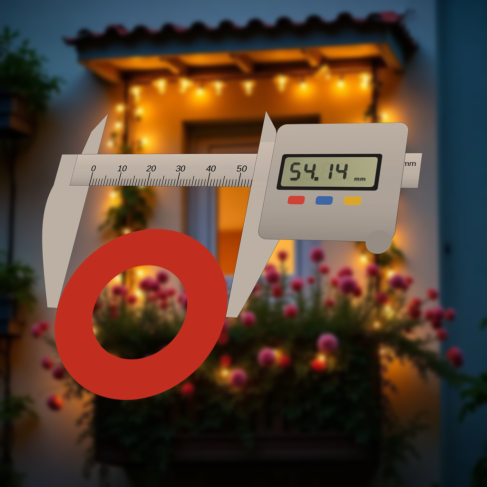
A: 54.14 mm
